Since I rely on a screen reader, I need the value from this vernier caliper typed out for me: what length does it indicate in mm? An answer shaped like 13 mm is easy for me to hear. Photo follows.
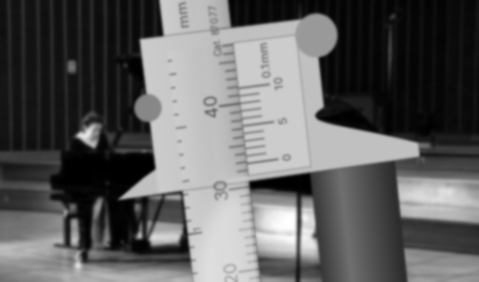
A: 32.8 mm
